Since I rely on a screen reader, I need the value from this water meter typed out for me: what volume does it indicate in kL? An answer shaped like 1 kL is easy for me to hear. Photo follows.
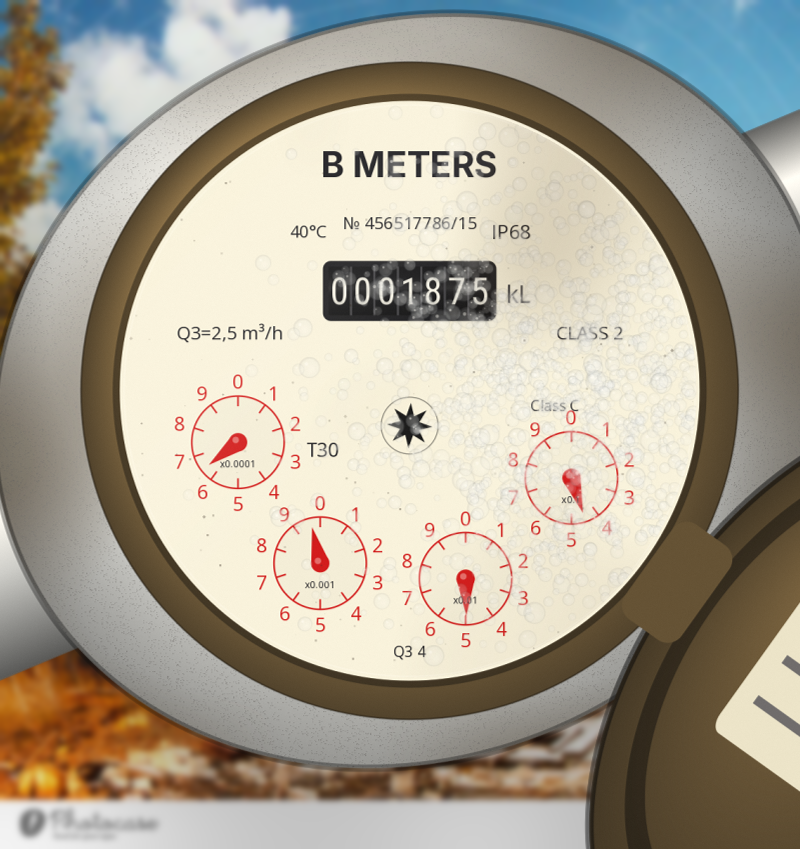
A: 1875.4496 kL
